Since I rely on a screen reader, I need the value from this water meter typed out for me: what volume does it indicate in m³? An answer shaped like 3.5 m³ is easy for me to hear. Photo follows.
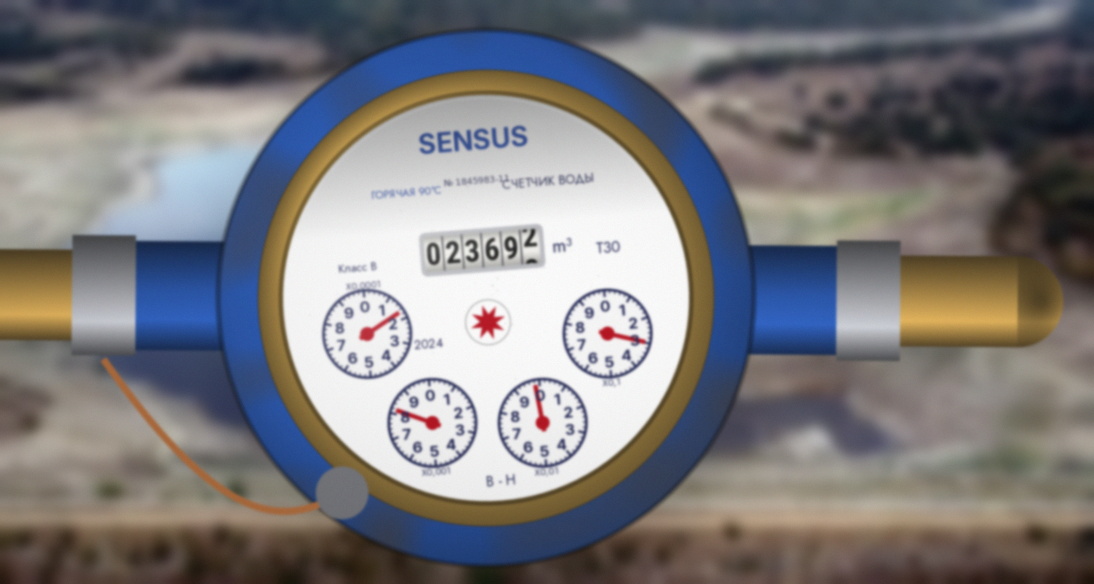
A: 23692.2981 m³
